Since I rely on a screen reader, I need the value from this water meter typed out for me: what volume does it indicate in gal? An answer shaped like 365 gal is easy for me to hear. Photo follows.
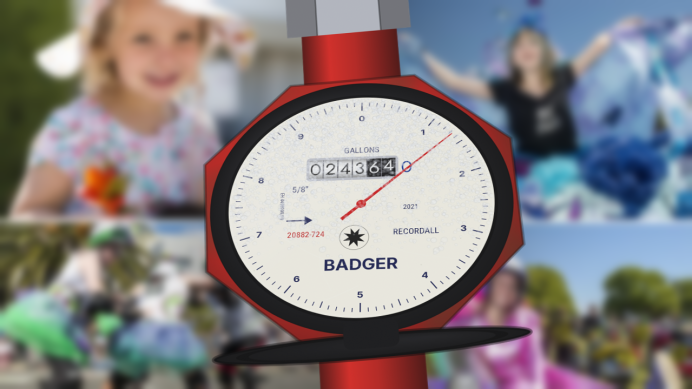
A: 243641.3 gal
